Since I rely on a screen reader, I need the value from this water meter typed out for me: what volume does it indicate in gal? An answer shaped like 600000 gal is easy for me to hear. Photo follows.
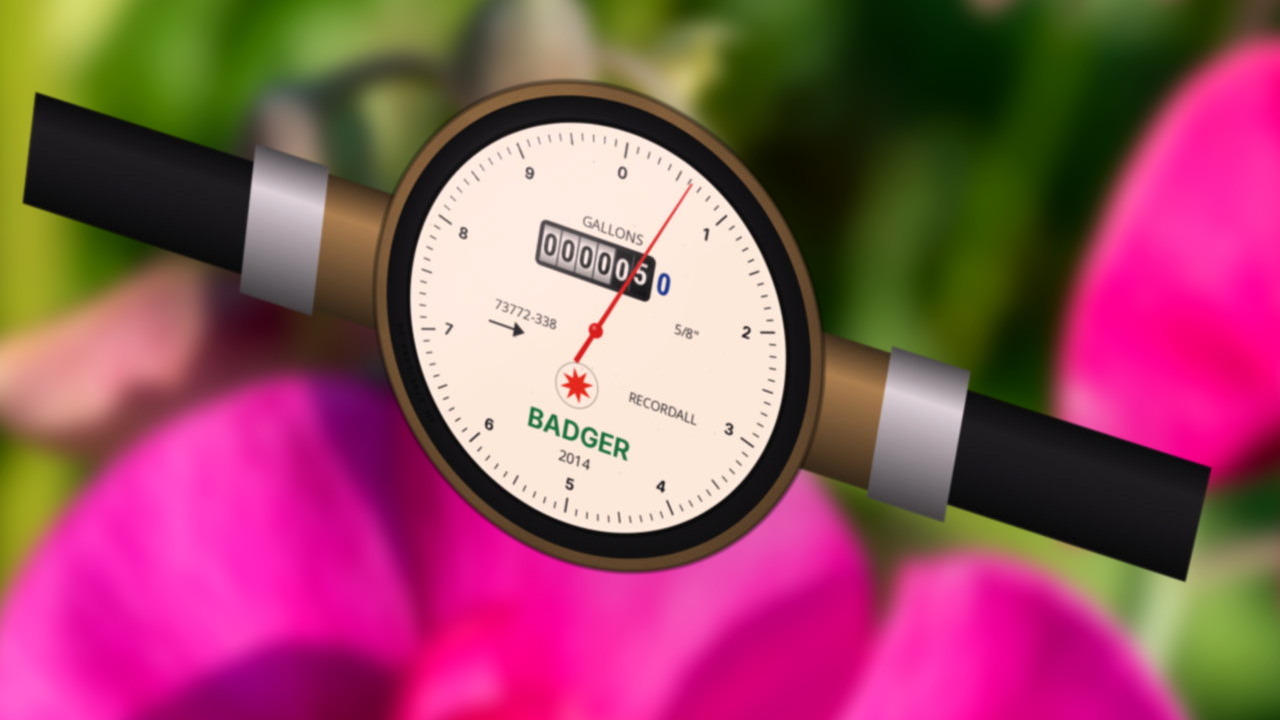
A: 50.6 gal
